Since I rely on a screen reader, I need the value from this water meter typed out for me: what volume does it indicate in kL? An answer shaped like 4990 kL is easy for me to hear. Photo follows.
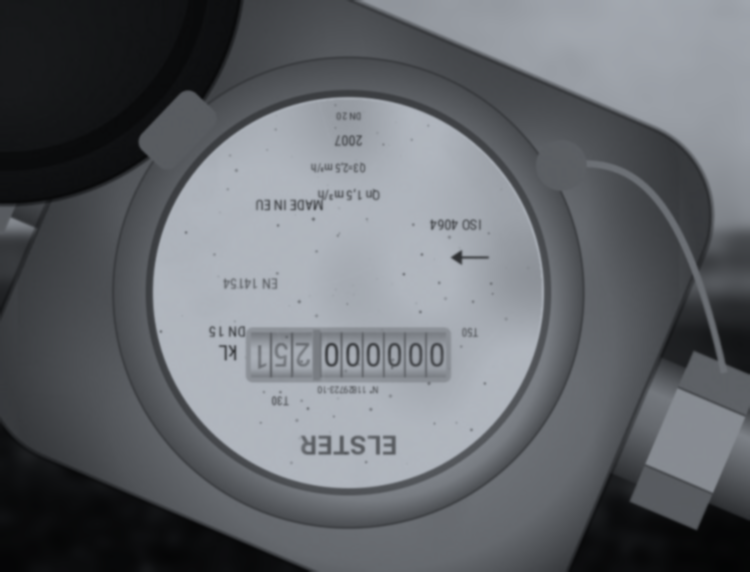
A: 0.251 kL
